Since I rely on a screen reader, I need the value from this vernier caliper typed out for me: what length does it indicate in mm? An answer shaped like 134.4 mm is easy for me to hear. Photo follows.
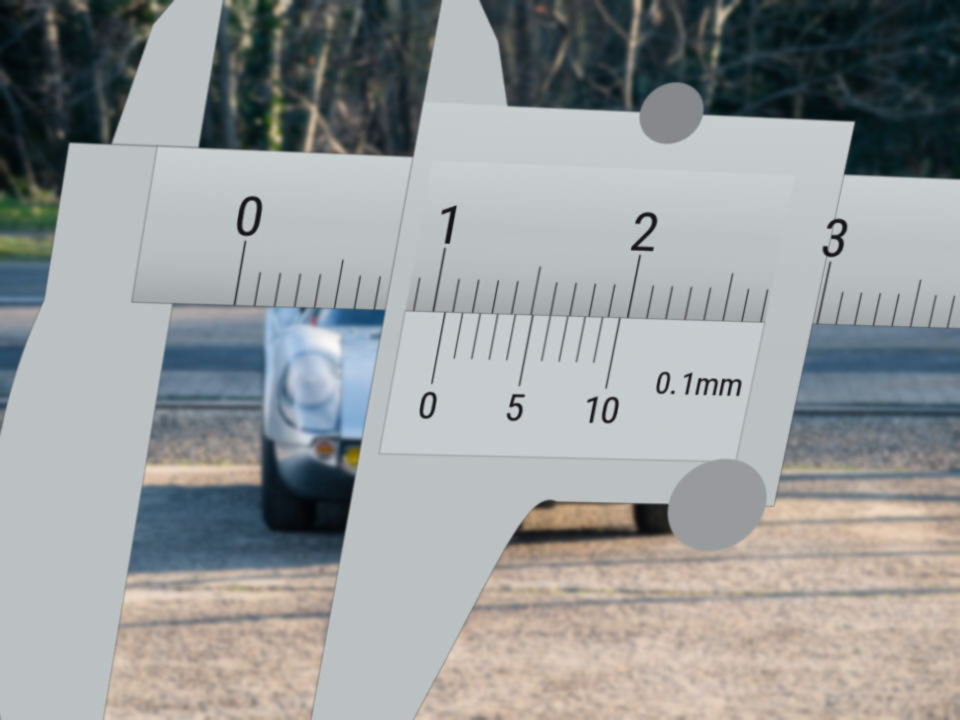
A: 10.6 mm
